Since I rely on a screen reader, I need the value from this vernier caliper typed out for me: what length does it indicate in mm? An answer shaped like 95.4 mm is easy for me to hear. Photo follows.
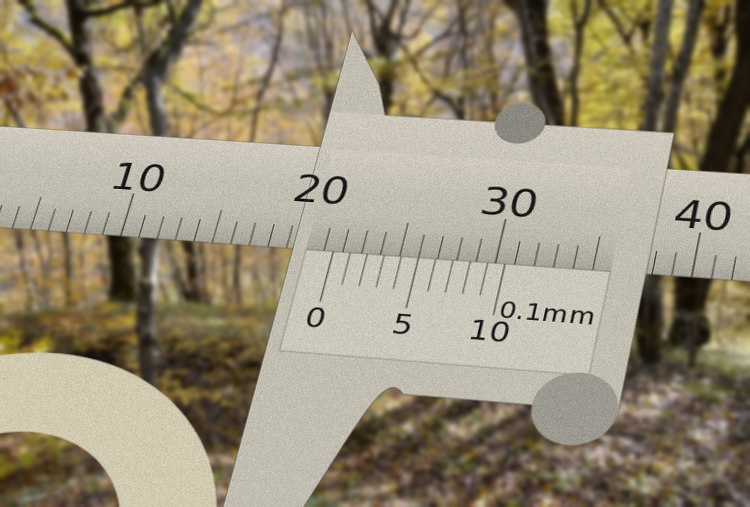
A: 21.5 mm
